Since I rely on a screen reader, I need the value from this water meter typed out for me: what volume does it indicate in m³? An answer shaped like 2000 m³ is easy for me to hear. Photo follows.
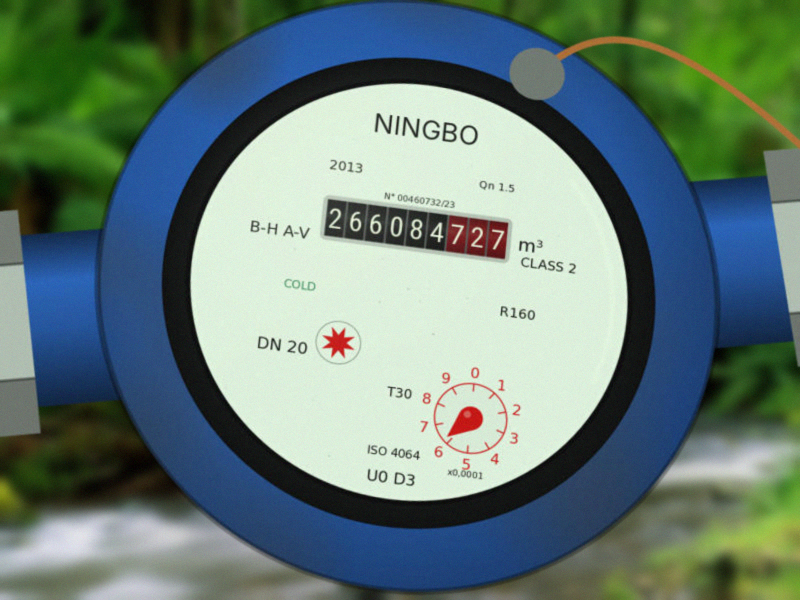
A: 266084.7276 m³
